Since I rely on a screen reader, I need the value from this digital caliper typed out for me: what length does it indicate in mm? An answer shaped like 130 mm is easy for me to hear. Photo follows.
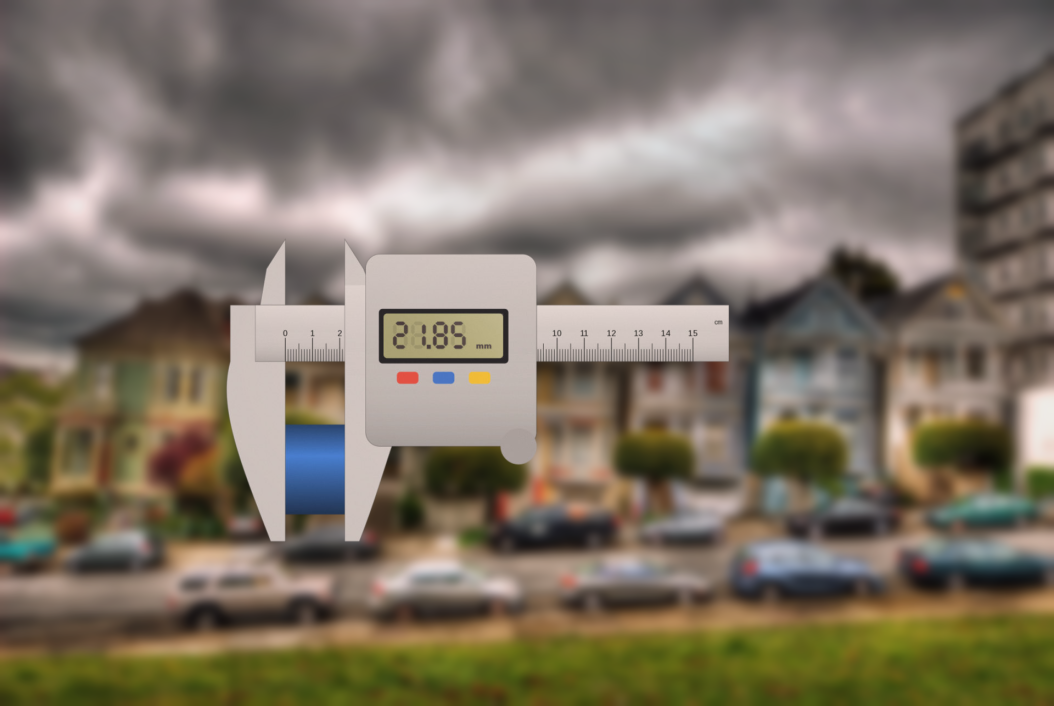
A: 21.85 mm
